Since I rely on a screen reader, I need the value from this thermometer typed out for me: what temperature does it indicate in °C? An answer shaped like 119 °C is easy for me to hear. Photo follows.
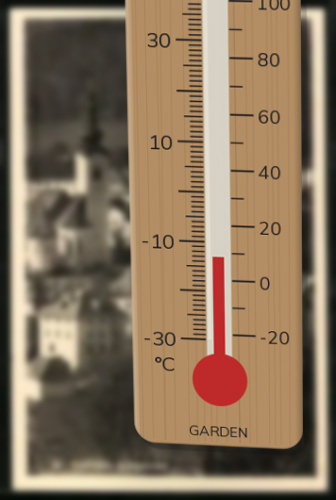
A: -13 °C
